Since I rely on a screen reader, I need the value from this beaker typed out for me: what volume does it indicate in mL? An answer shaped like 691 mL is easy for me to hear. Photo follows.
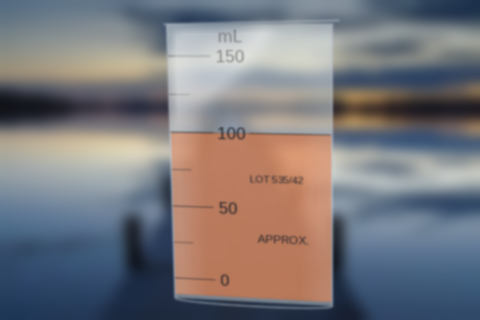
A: 100 mL
